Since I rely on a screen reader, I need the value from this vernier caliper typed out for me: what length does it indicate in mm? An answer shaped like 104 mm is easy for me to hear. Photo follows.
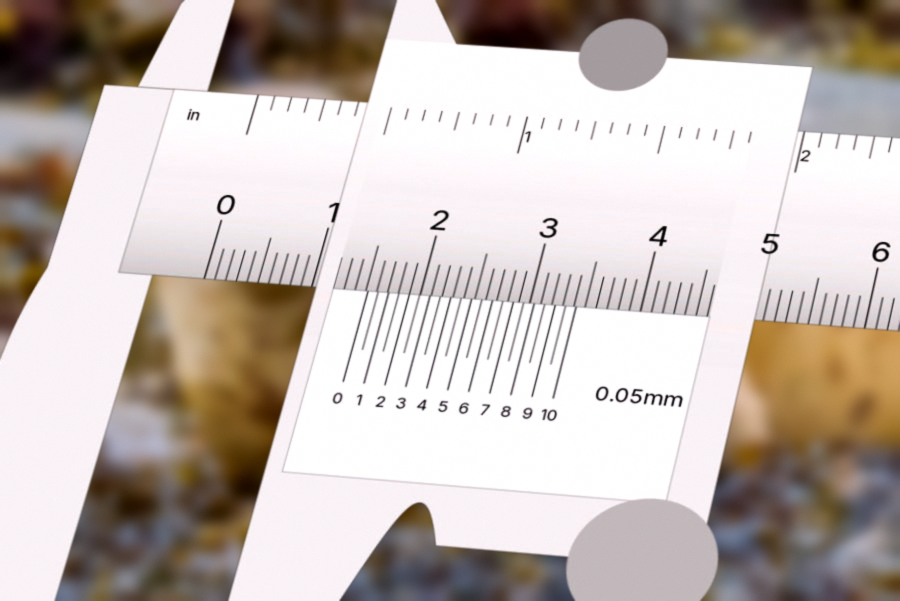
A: 15.2 mm
